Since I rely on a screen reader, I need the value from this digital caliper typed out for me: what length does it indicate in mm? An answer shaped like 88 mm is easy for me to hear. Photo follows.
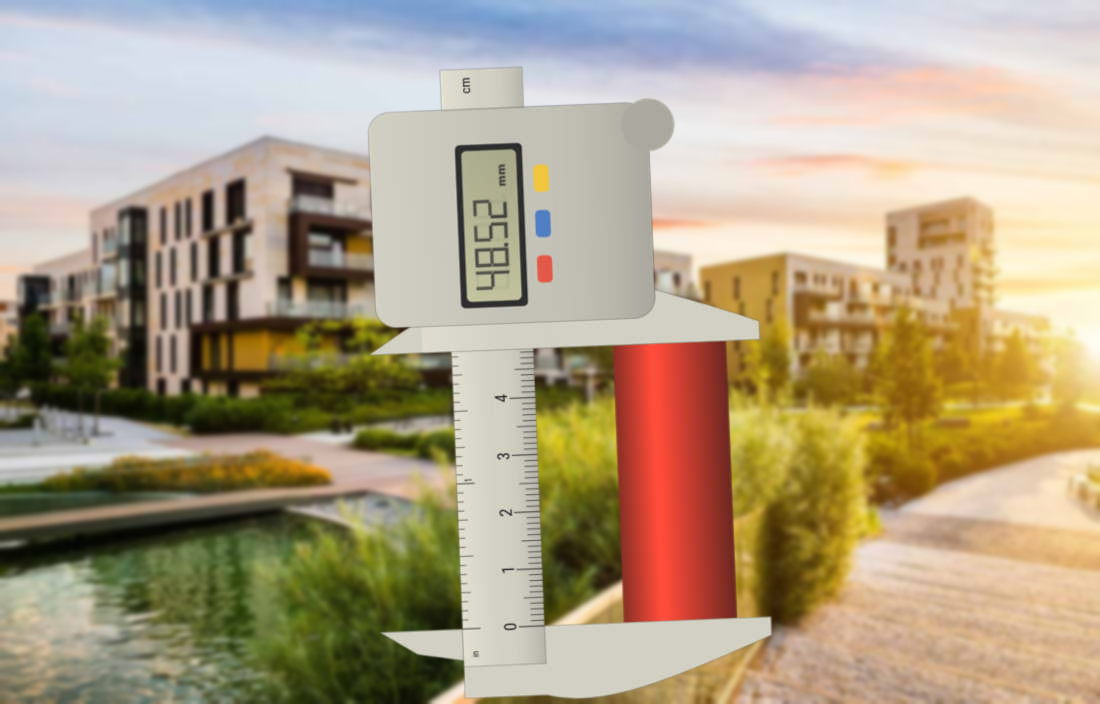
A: 48.52 mm
